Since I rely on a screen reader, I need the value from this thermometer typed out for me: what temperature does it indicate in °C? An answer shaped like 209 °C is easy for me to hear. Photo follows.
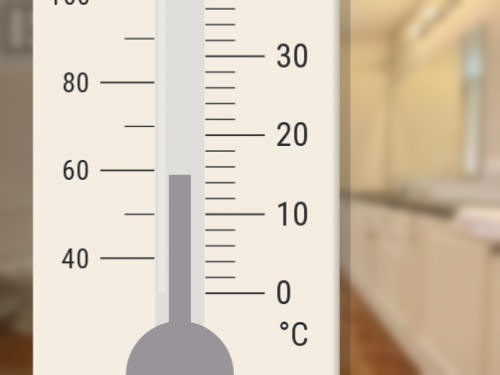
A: 15 °C
